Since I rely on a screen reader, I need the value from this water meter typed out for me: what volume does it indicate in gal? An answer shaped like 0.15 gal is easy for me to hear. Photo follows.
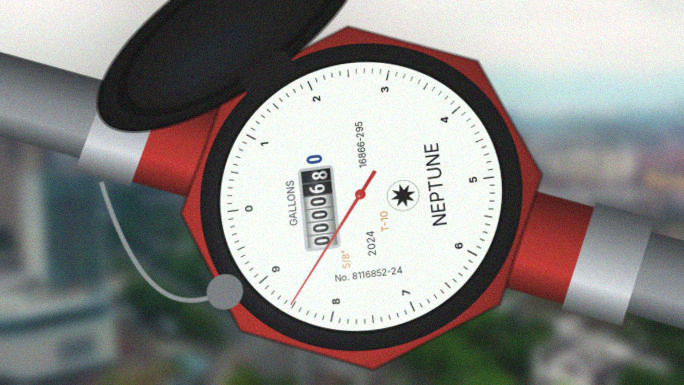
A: 678.5 gal
